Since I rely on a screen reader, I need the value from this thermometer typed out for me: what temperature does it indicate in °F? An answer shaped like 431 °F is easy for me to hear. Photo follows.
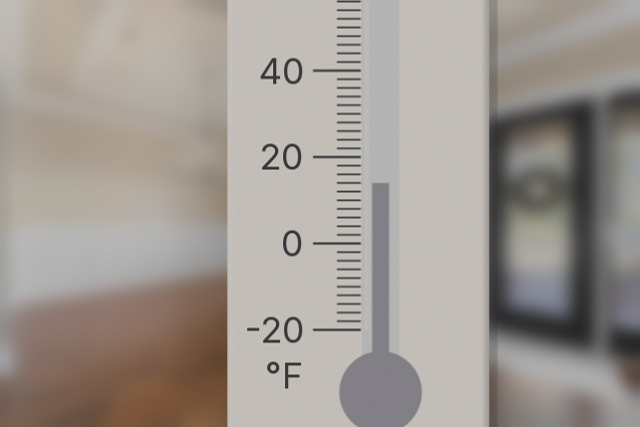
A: 14 °F
